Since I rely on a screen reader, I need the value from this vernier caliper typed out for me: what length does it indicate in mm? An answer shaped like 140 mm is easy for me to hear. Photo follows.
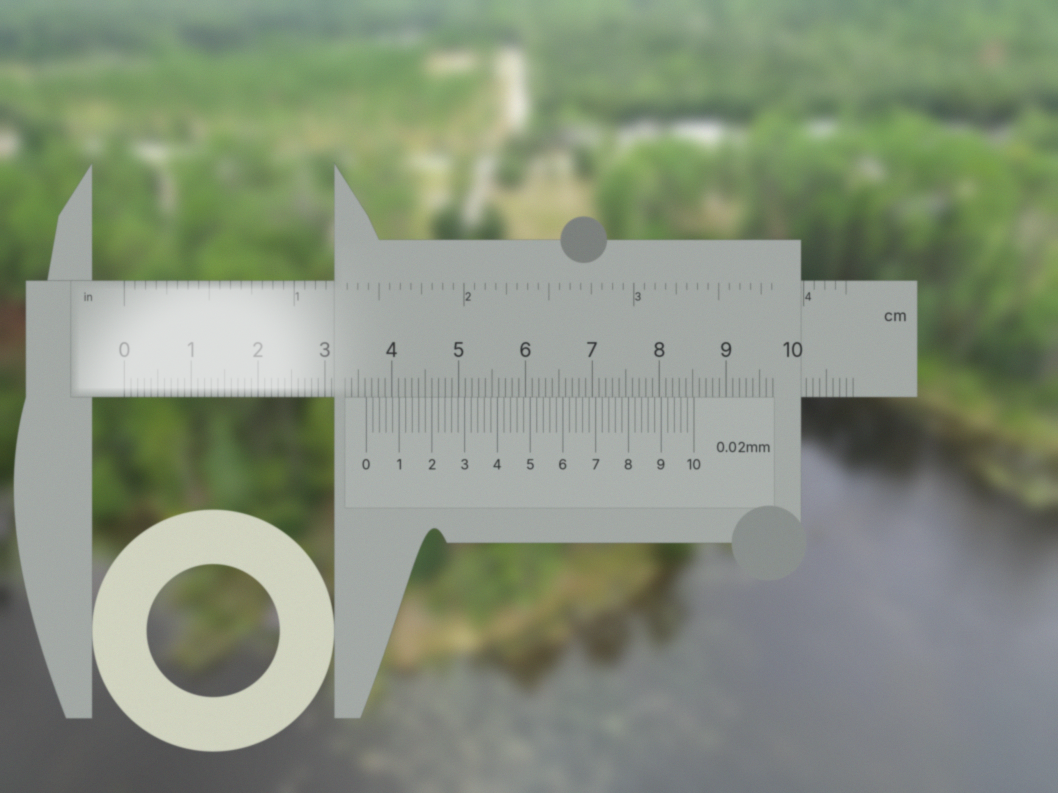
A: 36.2 mm
